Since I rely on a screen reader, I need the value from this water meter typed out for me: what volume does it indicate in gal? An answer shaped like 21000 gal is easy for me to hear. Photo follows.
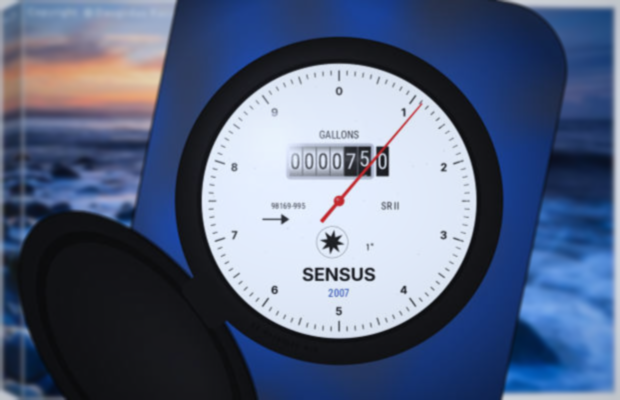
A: 751.1 gal
